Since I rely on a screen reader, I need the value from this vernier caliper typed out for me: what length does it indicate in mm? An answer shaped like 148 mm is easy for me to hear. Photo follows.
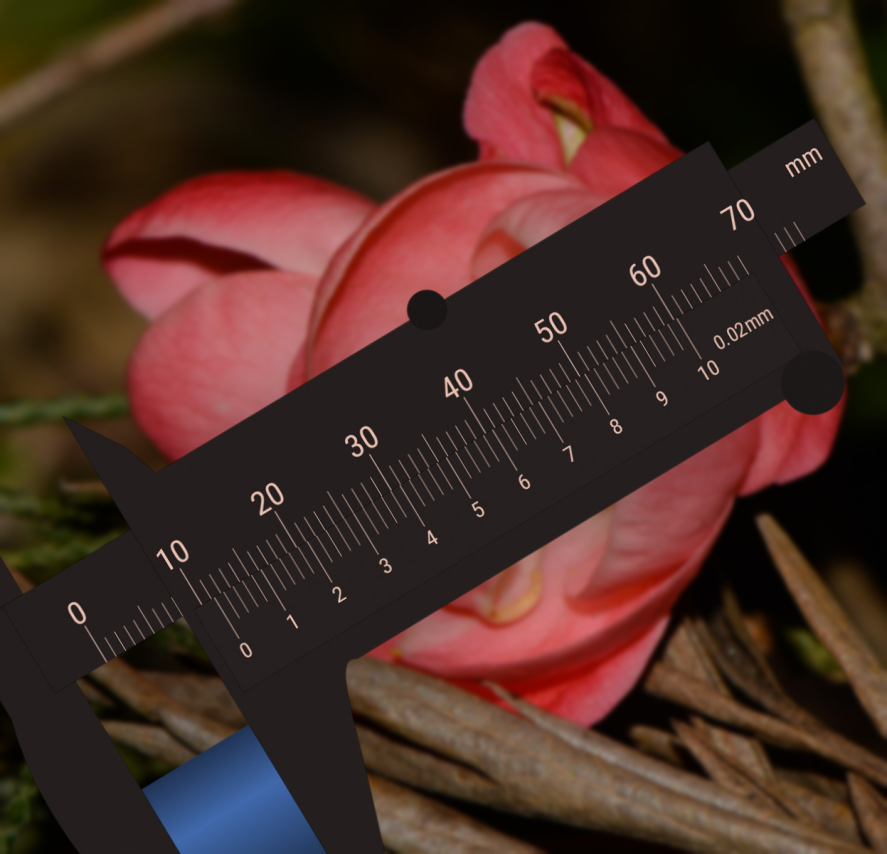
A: 11.3 mm
